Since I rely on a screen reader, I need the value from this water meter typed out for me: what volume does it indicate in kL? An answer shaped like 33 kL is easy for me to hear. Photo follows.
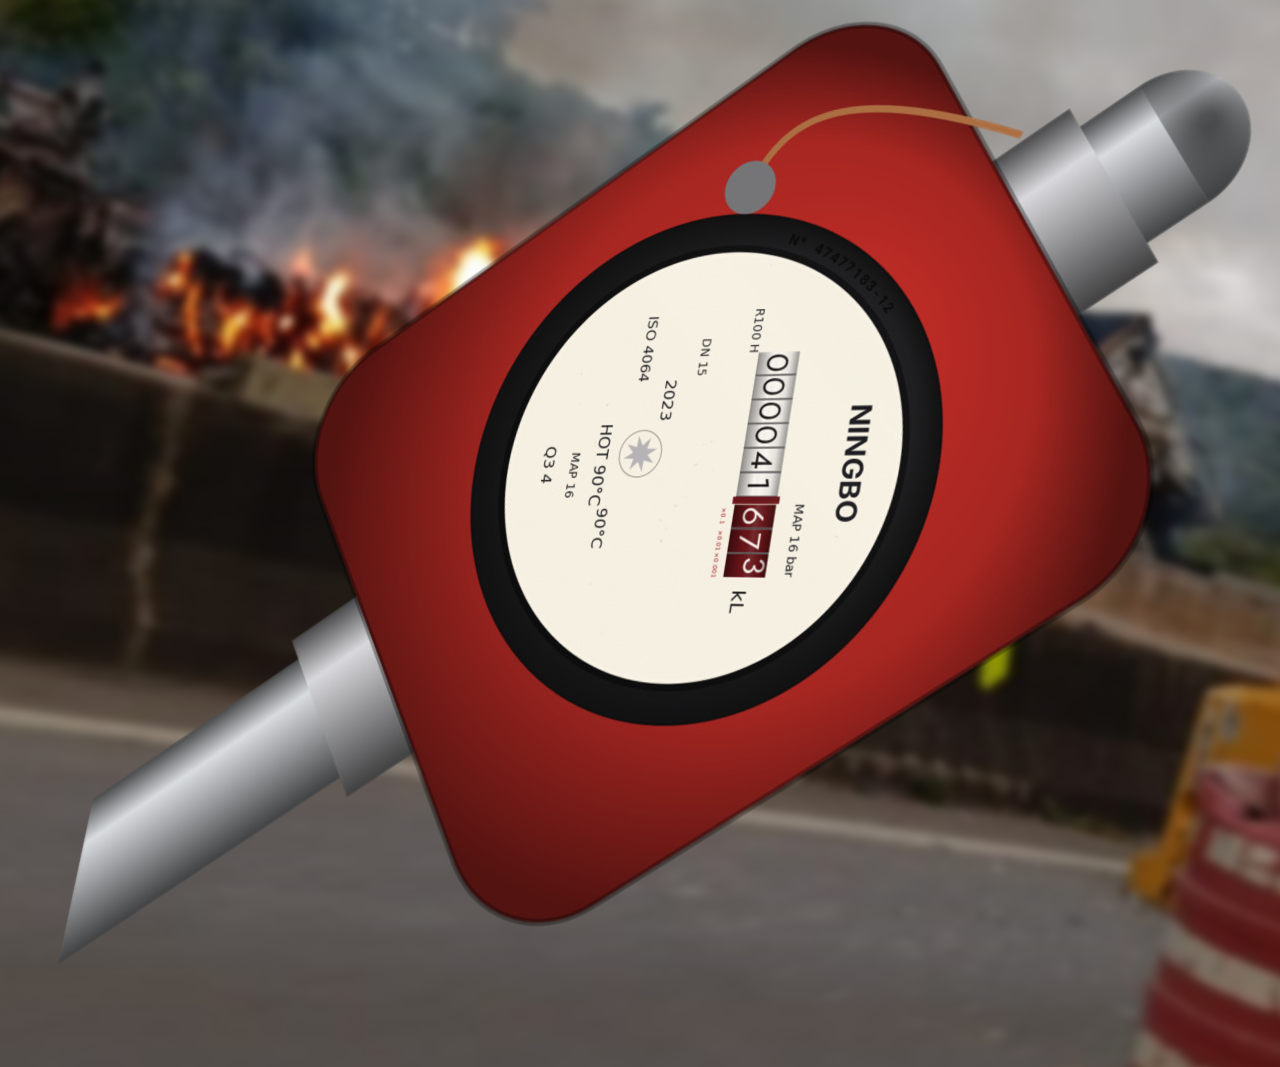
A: 41.673 kL
